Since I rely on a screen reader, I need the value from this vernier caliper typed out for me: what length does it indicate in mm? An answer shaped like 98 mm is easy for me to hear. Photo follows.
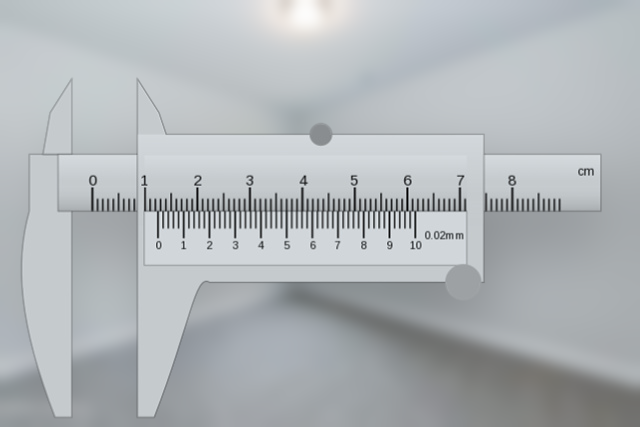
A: 12.5 mm
